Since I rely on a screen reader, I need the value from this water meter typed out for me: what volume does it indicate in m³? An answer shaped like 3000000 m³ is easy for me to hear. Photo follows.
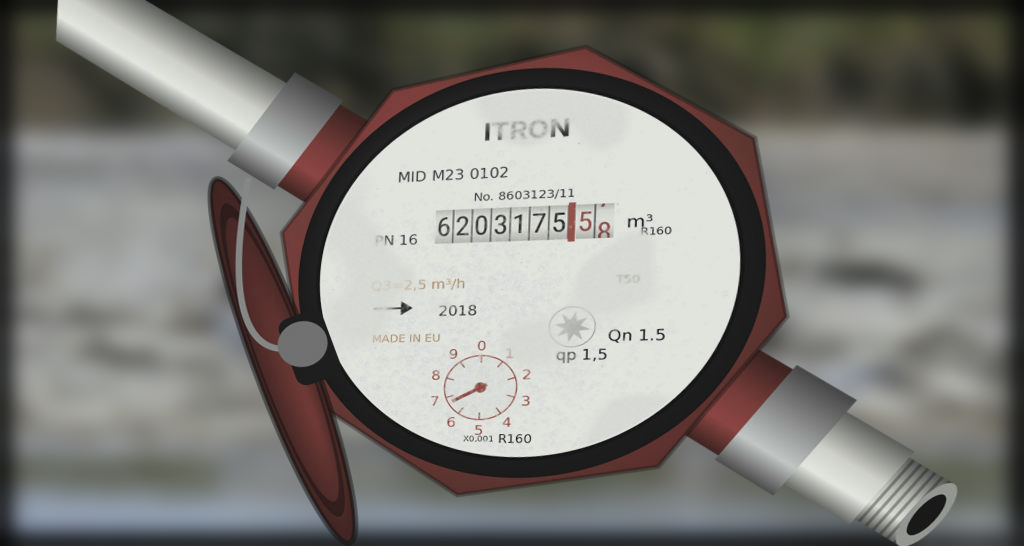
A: 6203175.576 m³
